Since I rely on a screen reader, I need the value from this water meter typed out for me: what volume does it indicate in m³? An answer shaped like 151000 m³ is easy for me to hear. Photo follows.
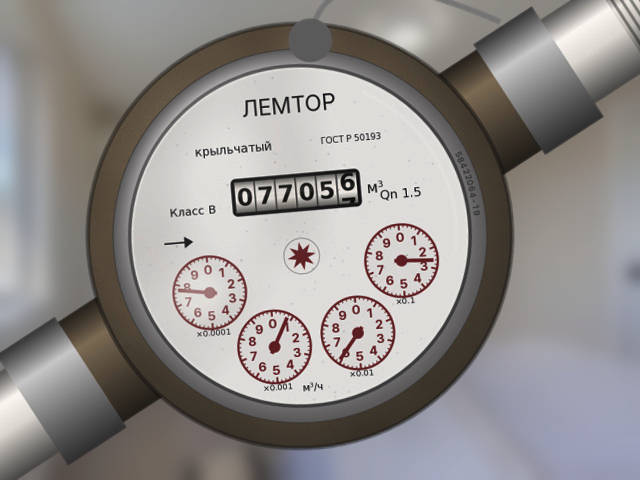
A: 77056.2607 m³
